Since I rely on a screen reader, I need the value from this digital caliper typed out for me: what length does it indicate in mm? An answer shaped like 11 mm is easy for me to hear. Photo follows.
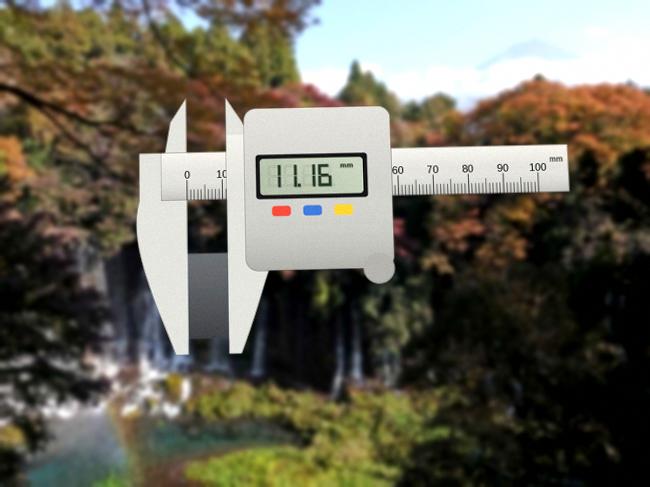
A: 11.16 mm
